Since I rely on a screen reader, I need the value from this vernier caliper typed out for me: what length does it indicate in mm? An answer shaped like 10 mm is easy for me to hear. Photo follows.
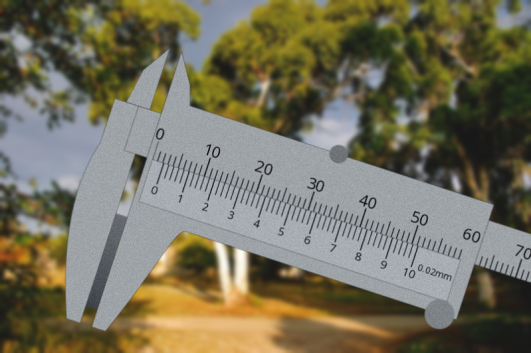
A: 2.2 mm
